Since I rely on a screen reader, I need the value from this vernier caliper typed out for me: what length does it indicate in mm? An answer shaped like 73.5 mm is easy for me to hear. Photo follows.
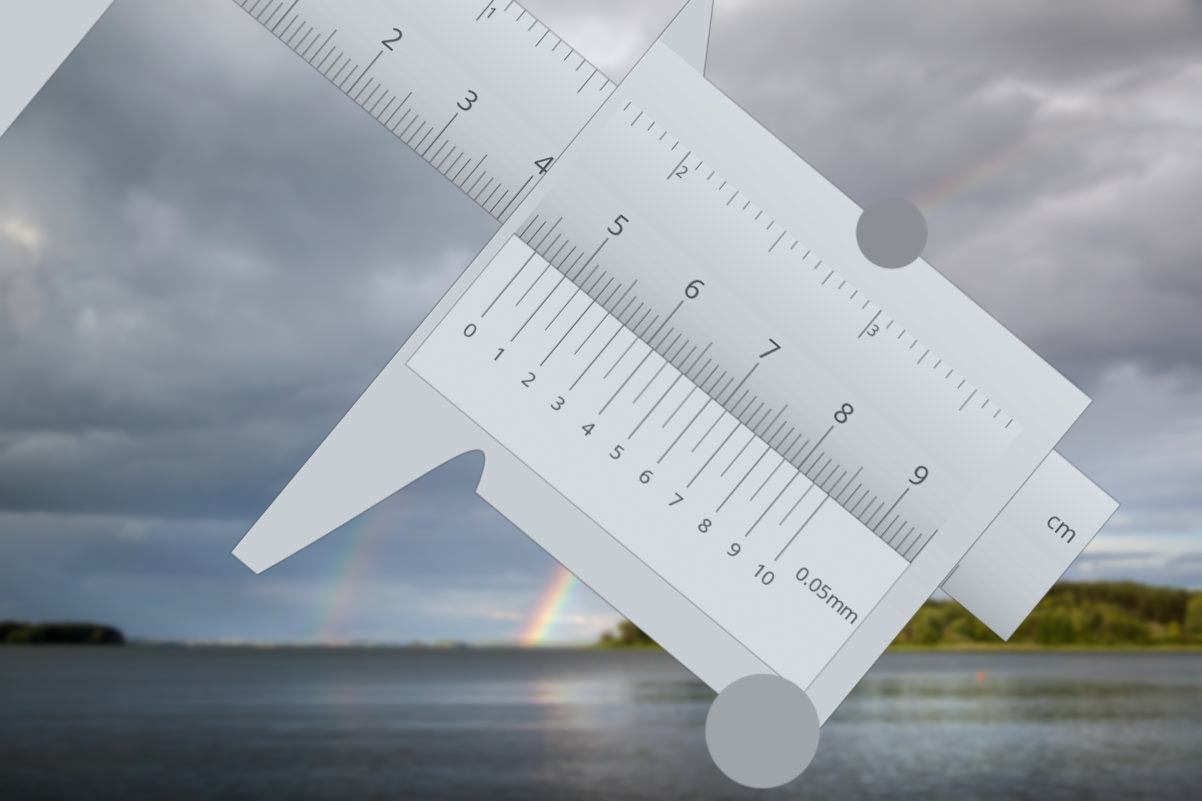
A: 45.2 mm
